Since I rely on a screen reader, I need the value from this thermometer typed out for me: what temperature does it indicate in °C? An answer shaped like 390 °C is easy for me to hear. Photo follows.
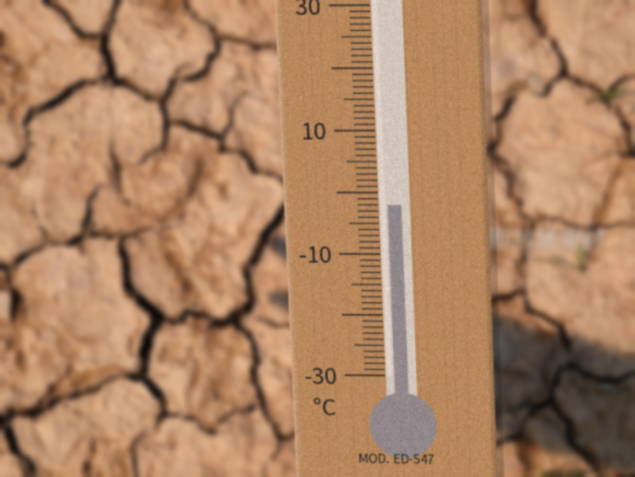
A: -2 °C
